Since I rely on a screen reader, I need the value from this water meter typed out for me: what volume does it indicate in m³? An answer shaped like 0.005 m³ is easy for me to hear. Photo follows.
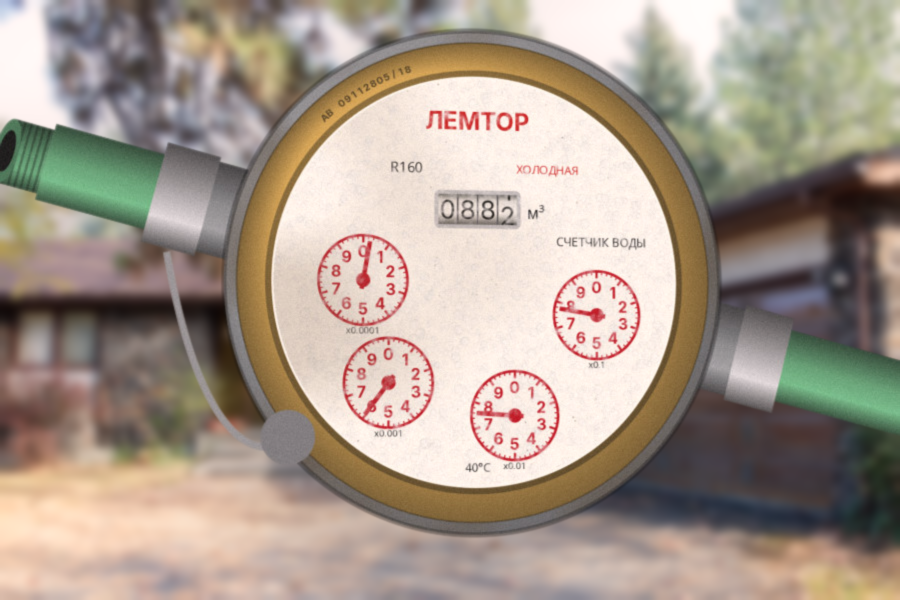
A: 881.7760 m³
